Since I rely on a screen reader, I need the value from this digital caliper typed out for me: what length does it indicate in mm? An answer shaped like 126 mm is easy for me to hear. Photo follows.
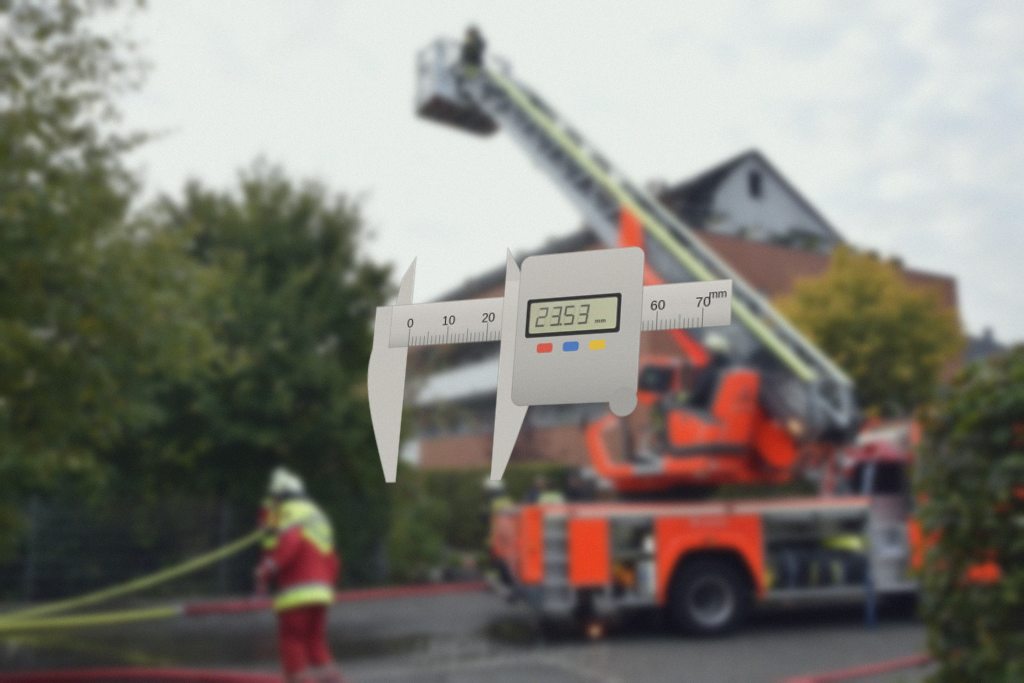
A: 23.53 mm
